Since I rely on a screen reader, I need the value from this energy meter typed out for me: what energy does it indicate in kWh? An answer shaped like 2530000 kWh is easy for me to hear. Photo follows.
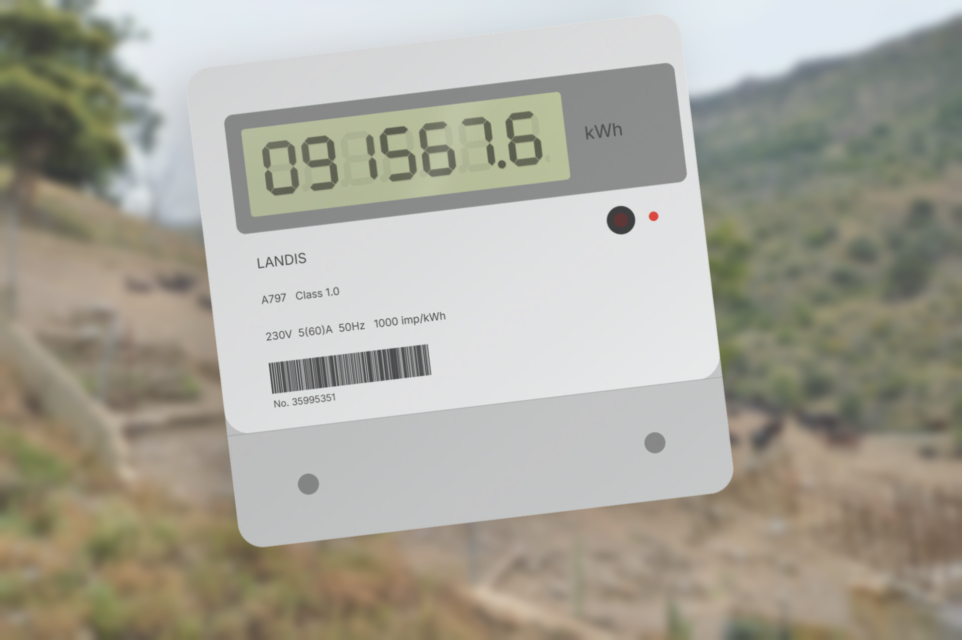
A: 91567.6 kWh
